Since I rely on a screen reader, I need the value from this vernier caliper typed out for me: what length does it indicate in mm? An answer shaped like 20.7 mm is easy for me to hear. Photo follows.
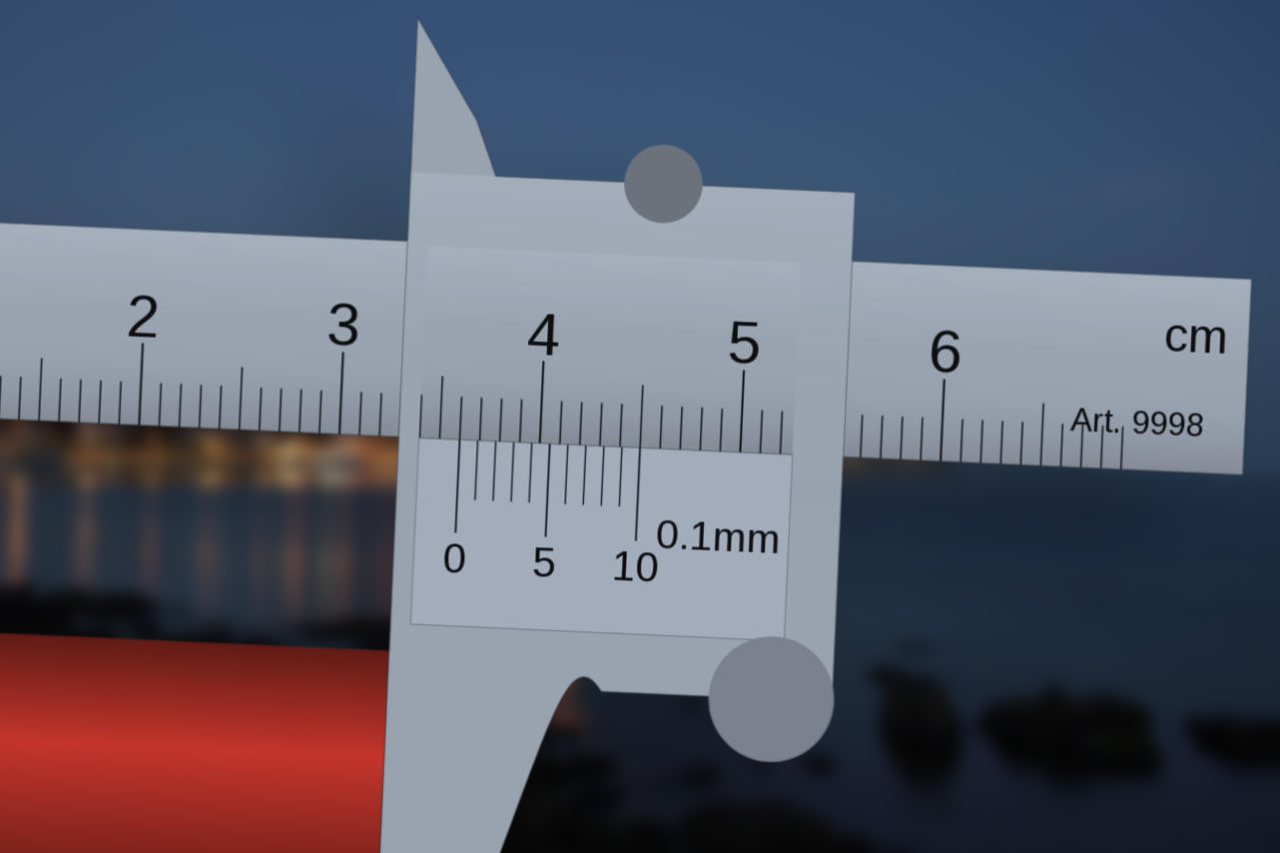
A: 36.0 mm
